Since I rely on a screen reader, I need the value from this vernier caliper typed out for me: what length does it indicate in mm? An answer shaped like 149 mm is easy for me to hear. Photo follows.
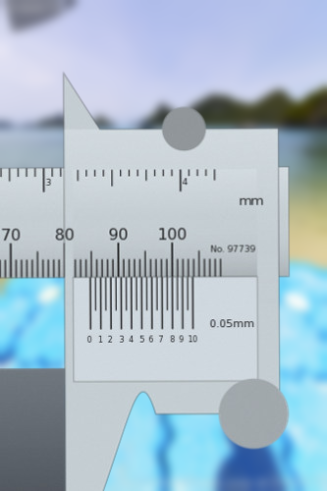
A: 84.8 mm
